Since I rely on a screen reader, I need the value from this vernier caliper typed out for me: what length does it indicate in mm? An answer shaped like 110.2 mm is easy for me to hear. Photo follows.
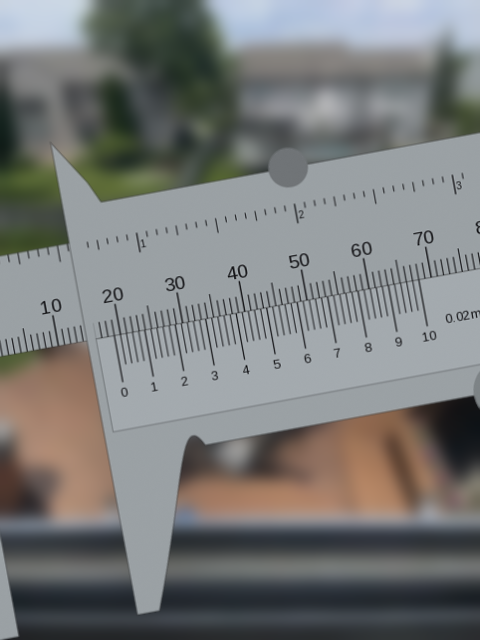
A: 19.0 mm
